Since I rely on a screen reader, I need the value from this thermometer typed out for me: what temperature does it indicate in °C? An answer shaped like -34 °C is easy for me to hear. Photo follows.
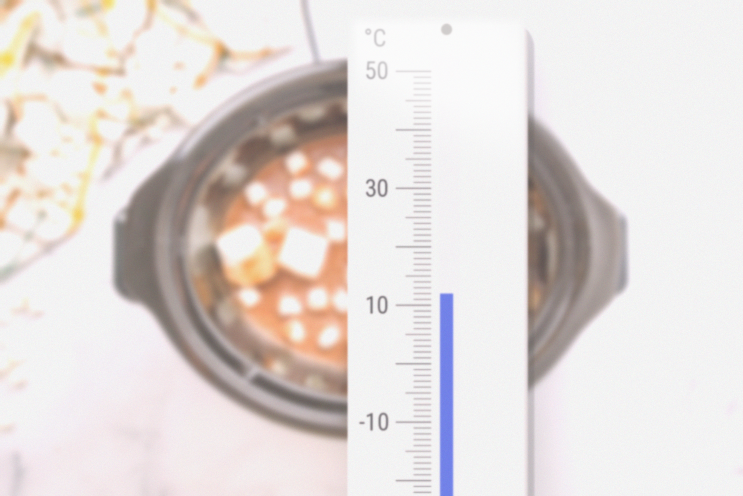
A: 12 °C
